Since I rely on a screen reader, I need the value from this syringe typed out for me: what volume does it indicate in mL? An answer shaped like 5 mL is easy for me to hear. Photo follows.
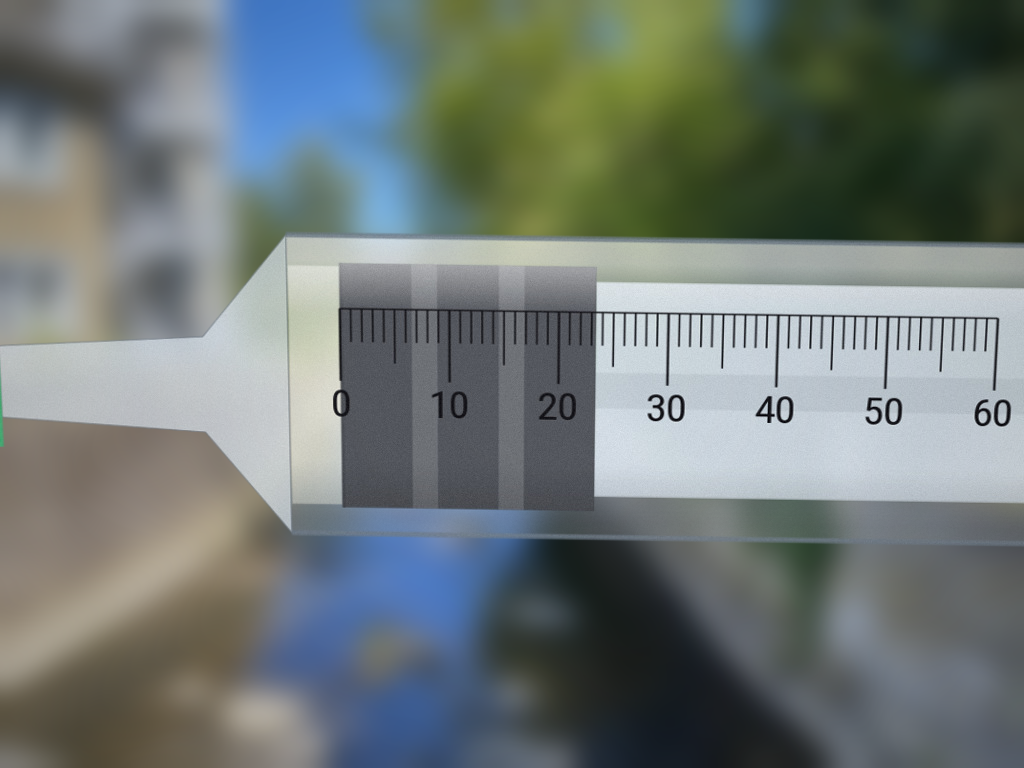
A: 0 mL
